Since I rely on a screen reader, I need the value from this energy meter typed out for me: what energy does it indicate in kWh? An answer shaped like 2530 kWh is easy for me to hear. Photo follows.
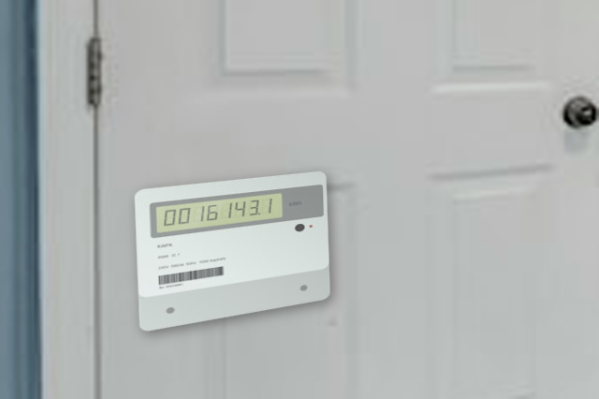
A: 16143.1 kWh
